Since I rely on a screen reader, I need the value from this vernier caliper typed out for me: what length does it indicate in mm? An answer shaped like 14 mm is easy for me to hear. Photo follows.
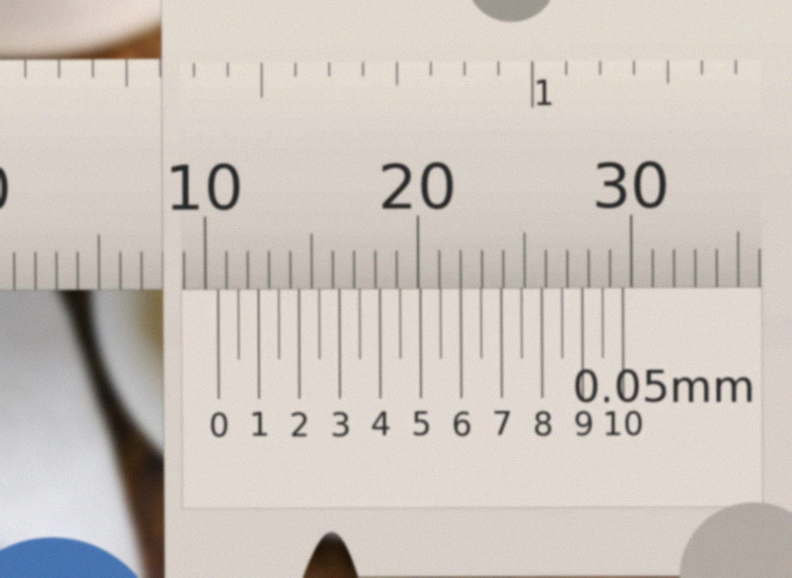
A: 10.6 mm
